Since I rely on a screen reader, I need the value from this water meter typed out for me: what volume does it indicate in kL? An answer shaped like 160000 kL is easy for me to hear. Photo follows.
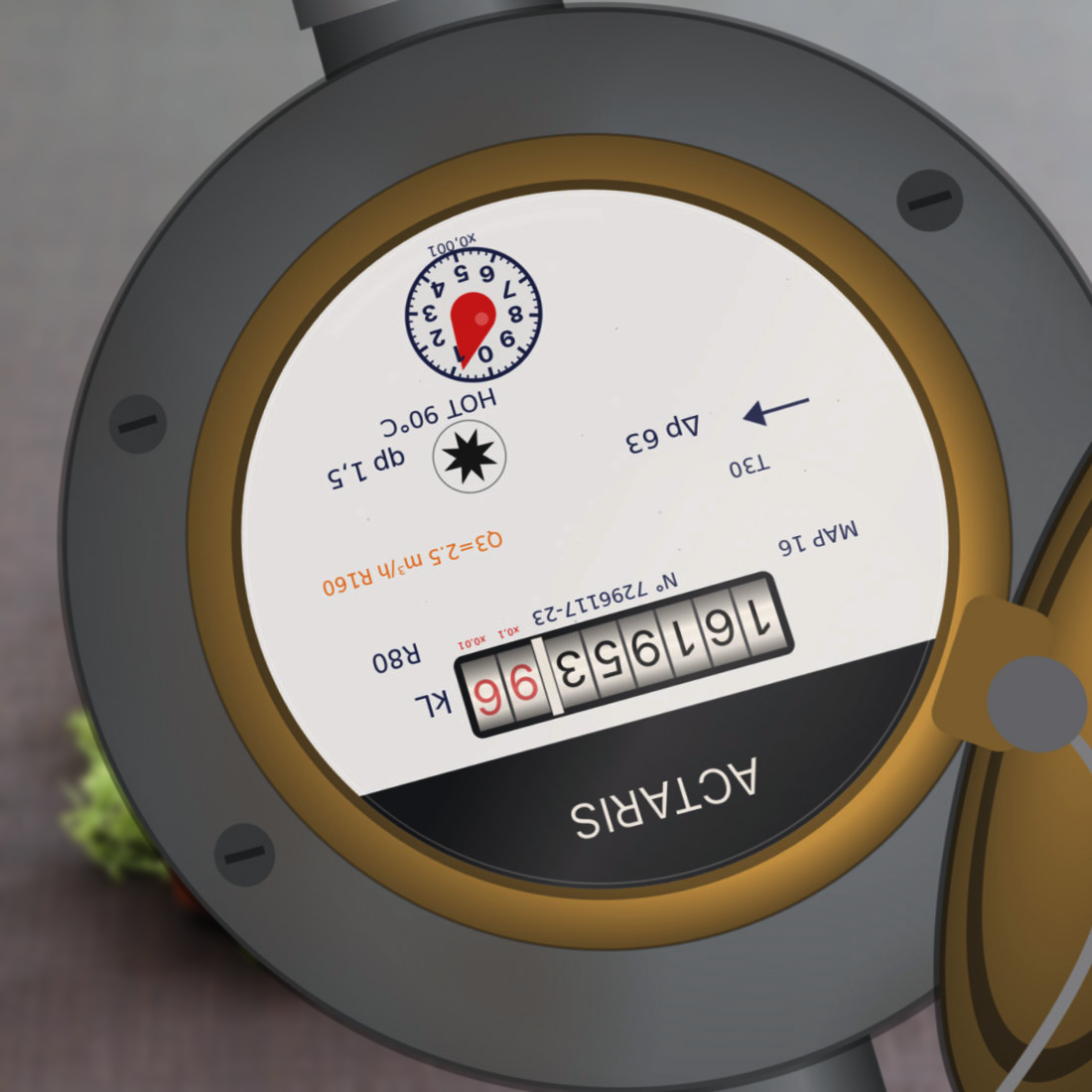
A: 161953.960 kL
